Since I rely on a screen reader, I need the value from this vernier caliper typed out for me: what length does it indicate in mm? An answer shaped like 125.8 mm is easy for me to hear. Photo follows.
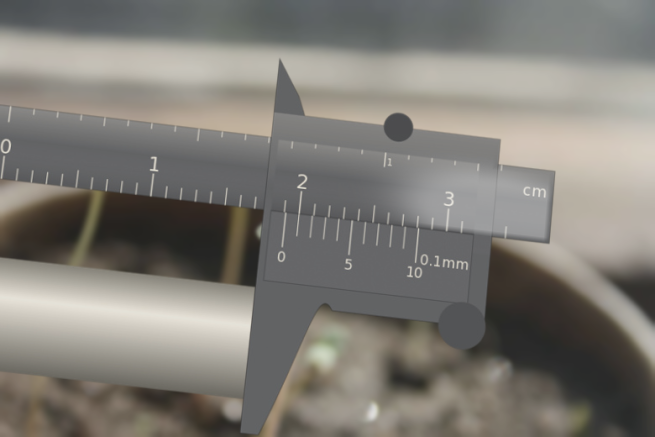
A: 19.1 mm
